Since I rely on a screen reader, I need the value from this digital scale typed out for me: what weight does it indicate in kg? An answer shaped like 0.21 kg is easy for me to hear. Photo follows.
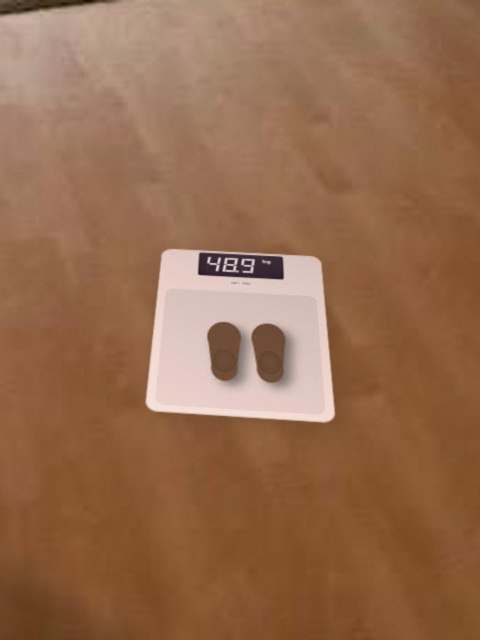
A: 48.9 kg
